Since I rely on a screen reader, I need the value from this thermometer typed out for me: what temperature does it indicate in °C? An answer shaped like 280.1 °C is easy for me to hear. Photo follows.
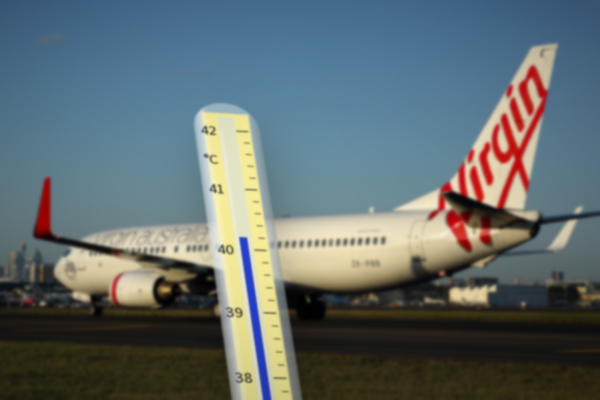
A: 40.2 °C
